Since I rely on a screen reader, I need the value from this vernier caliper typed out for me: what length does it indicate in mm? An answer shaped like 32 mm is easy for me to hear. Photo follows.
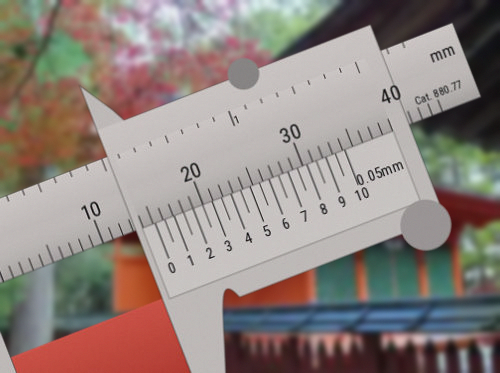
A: 15.2 mm
